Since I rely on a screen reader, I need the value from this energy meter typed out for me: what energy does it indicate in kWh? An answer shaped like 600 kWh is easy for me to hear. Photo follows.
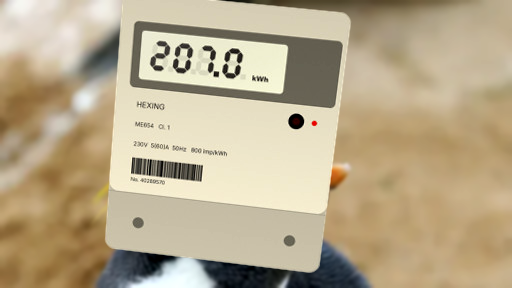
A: 207.0 kWh
